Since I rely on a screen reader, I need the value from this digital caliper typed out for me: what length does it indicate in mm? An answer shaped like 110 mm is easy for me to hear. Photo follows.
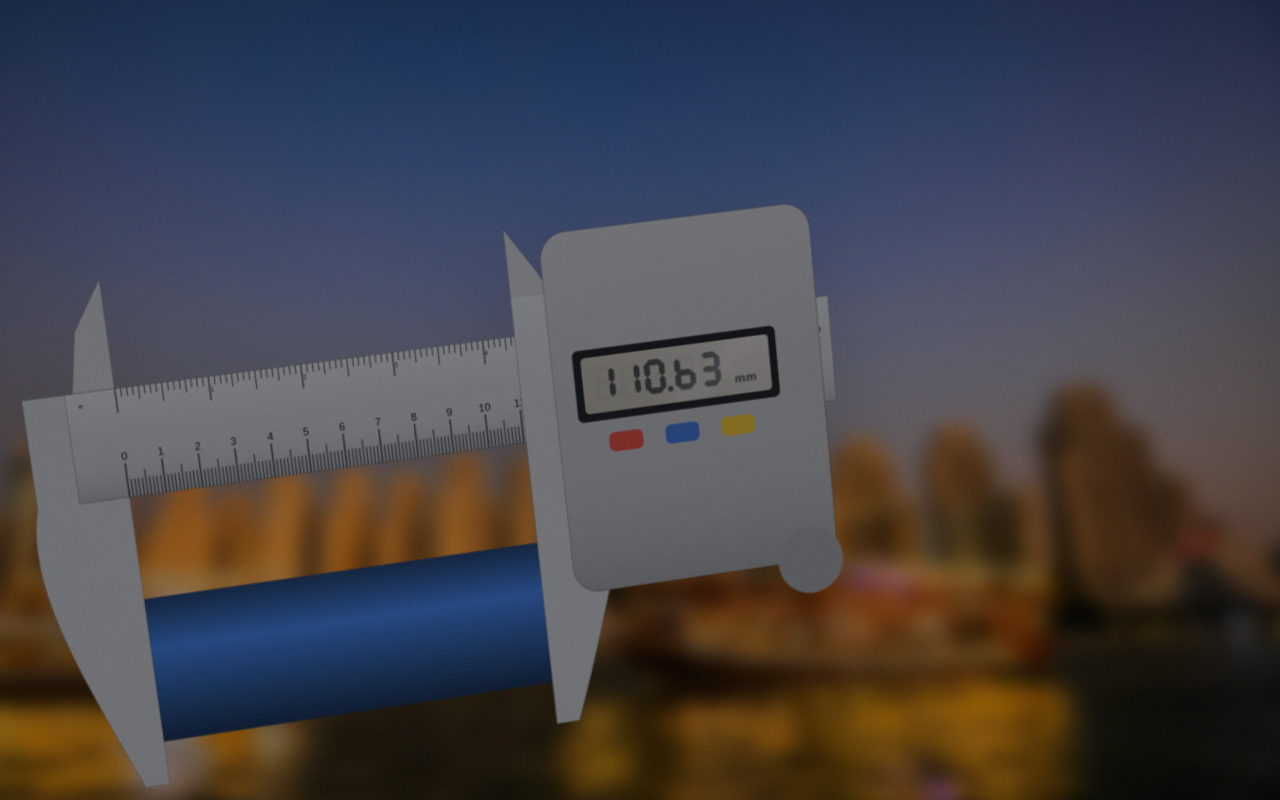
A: 110.63 mm
